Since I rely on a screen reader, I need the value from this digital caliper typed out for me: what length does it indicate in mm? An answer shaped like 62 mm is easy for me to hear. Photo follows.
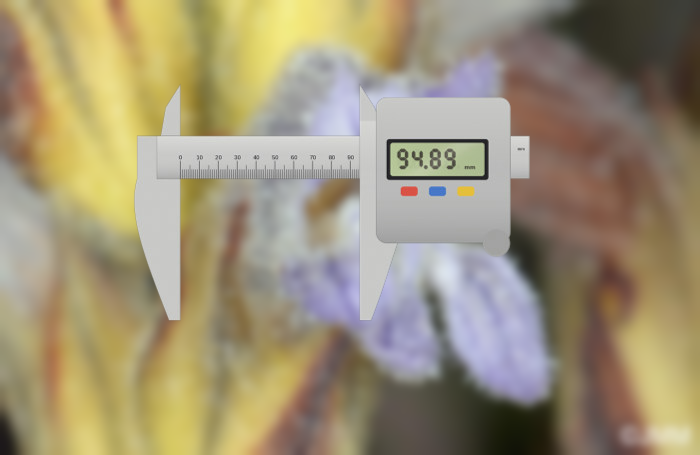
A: 94.89 mm
